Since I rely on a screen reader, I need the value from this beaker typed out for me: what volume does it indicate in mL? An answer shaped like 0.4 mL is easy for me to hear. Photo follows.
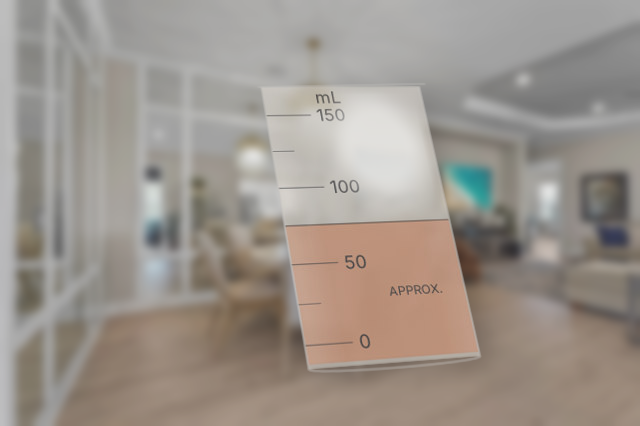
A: 75 mL
